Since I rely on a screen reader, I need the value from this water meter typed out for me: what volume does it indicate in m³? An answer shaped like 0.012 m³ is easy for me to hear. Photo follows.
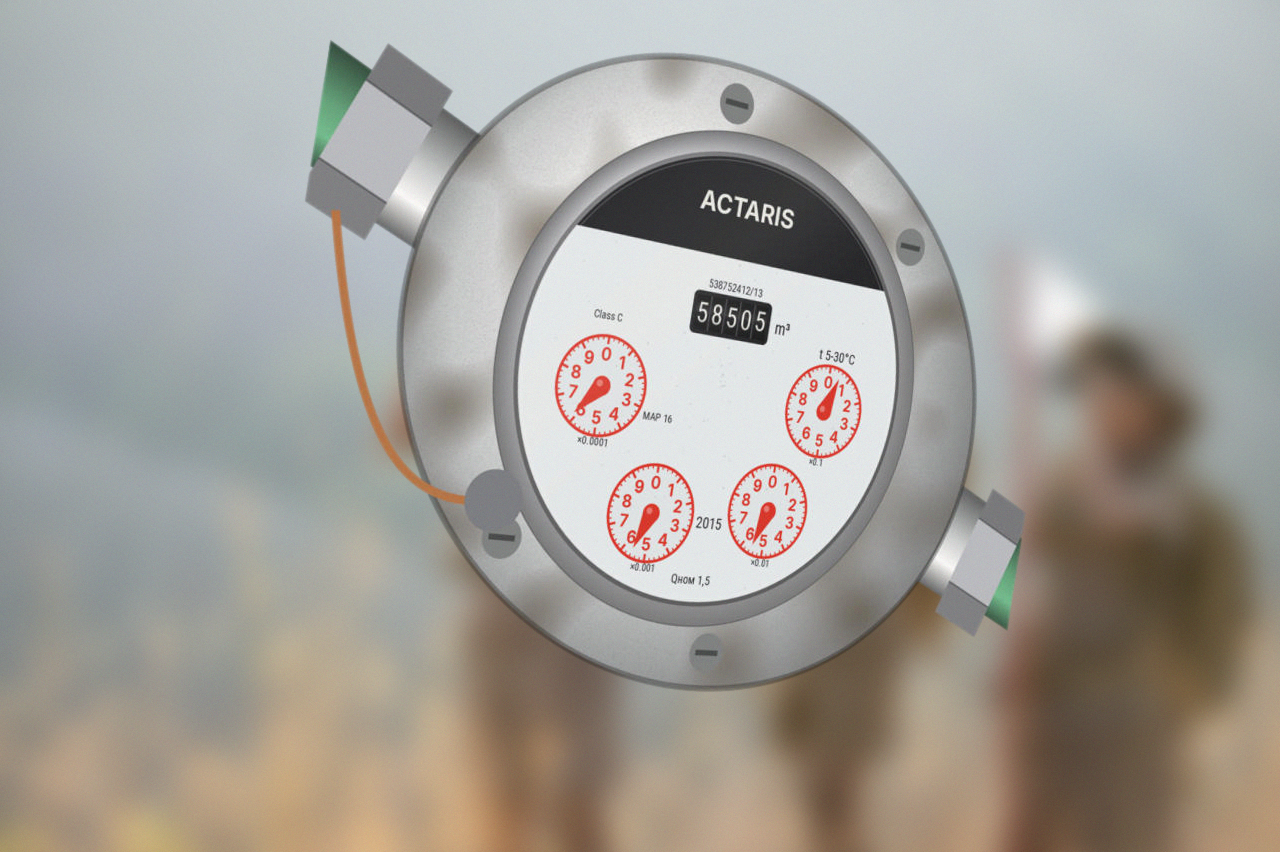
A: 58505.0556 m³
